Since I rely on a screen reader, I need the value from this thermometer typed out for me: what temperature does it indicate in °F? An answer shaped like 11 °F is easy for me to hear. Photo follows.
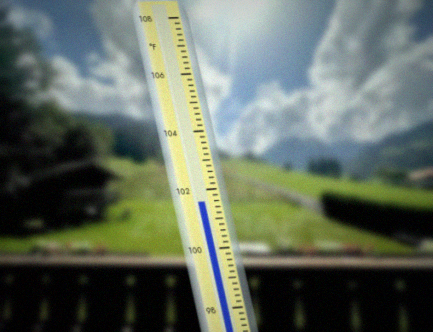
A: 101.6 °F
